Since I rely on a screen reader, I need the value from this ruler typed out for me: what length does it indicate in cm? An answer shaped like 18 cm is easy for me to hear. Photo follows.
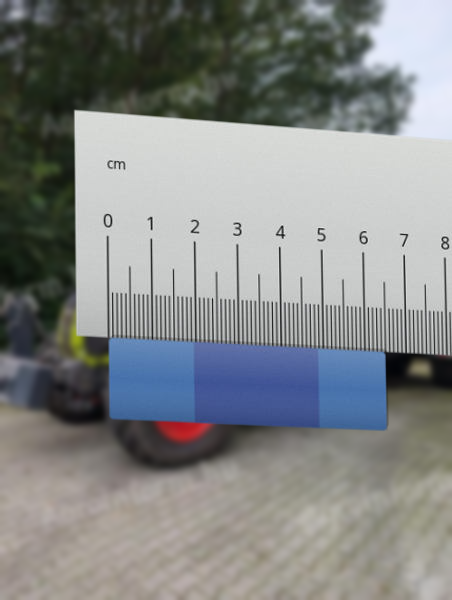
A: 6.5 cm
